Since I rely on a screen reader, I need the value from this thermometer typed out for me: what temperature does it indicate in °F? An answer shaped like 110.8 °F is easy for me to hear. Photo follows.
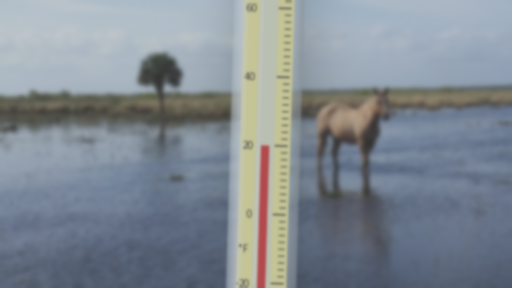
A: 20 °F
